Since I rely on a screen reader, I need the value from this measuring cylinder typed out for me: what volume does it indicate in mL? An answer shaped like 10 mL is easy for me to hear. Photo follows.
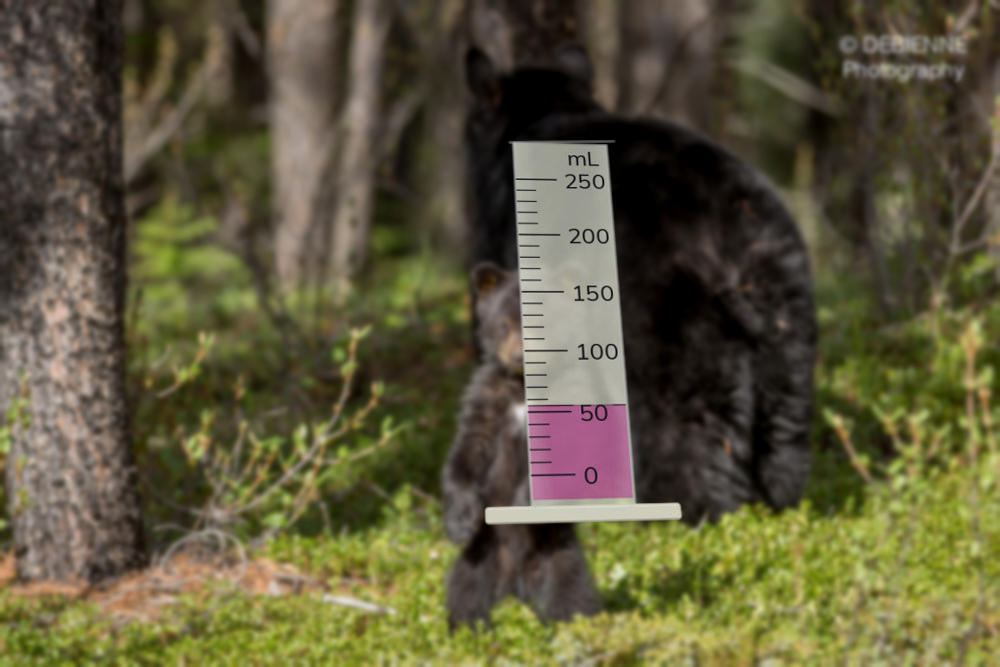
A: 55 mL
